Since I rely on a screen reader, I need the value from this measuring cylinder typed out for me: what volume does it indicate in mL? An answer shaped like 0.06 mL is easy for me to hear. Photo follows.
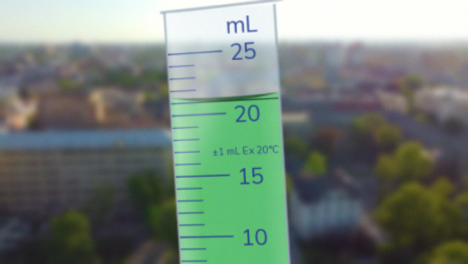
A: 21 mL
